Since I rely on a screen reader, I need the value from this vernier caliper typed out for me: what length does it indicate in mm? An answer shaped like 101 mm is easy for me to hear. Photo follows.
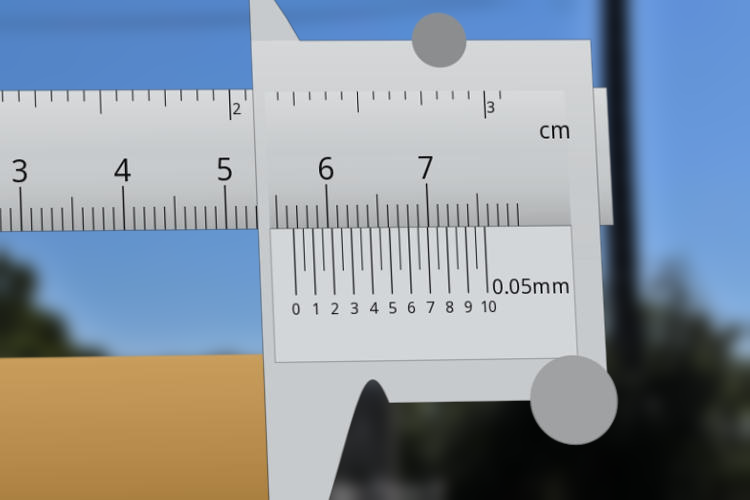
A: 56.6 mm
